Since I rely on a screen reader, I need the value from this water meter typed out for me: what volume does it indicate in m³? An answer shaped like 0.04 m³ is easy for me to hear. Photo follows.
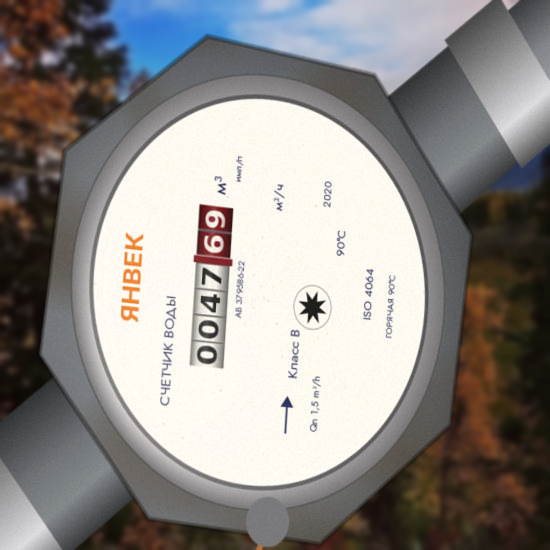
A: 47.69 m³
